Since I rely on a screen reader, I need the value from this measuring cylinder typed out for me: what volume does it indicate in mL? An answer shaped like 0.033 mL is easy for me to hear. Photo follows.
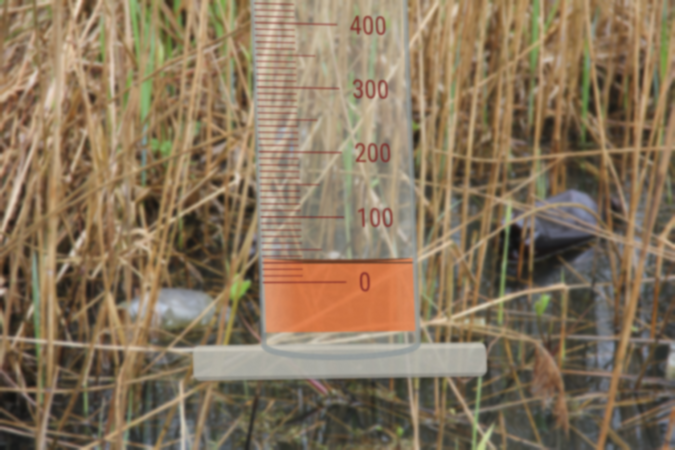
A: 30 mL
